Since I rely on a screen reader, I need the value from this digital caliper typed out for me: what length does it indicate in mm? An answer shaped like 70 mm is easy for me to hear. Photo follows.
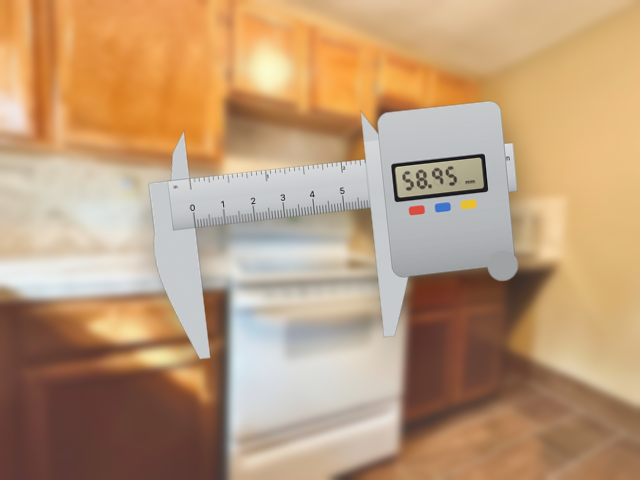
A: 58.95 mm
